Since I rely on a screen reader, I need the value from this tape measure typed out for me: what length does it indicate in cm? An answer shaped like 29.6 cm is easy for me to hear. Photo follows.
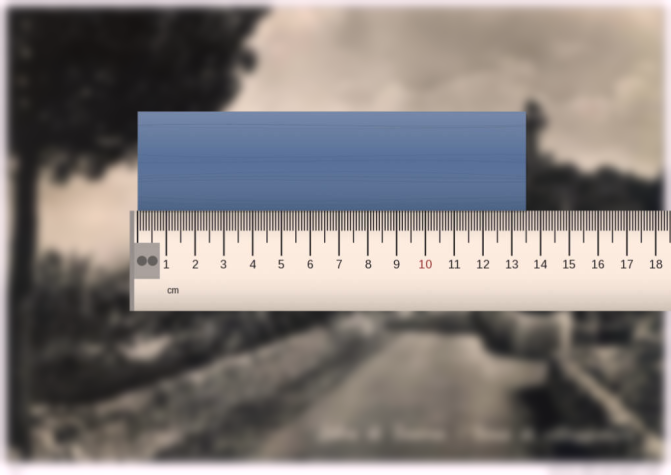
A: 13.5 cm
